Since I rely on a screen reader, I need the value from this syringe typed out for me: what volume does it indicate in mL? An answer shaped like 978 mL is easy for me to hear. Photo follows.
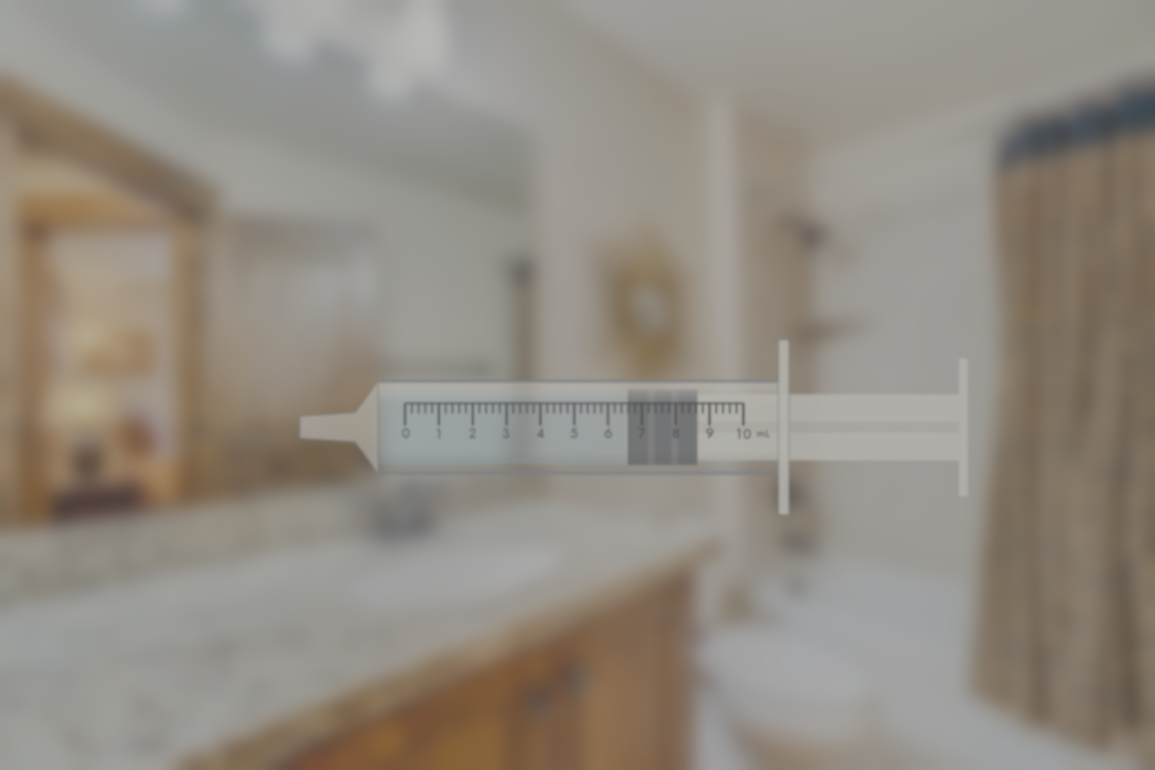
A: 6.6 mL
